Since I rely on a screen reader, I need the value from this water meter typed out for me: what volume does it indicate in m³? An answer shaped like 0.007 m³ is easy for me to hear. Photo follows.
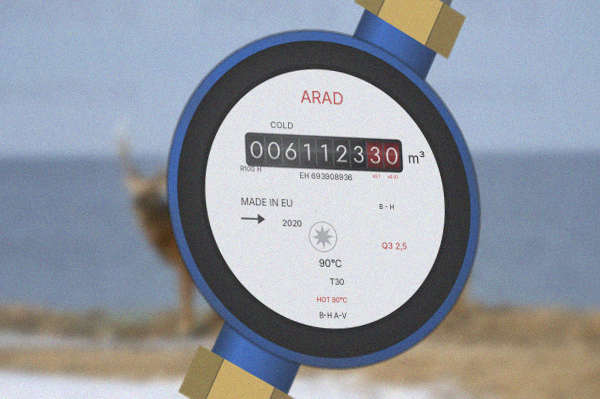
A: 61123.30 m³
